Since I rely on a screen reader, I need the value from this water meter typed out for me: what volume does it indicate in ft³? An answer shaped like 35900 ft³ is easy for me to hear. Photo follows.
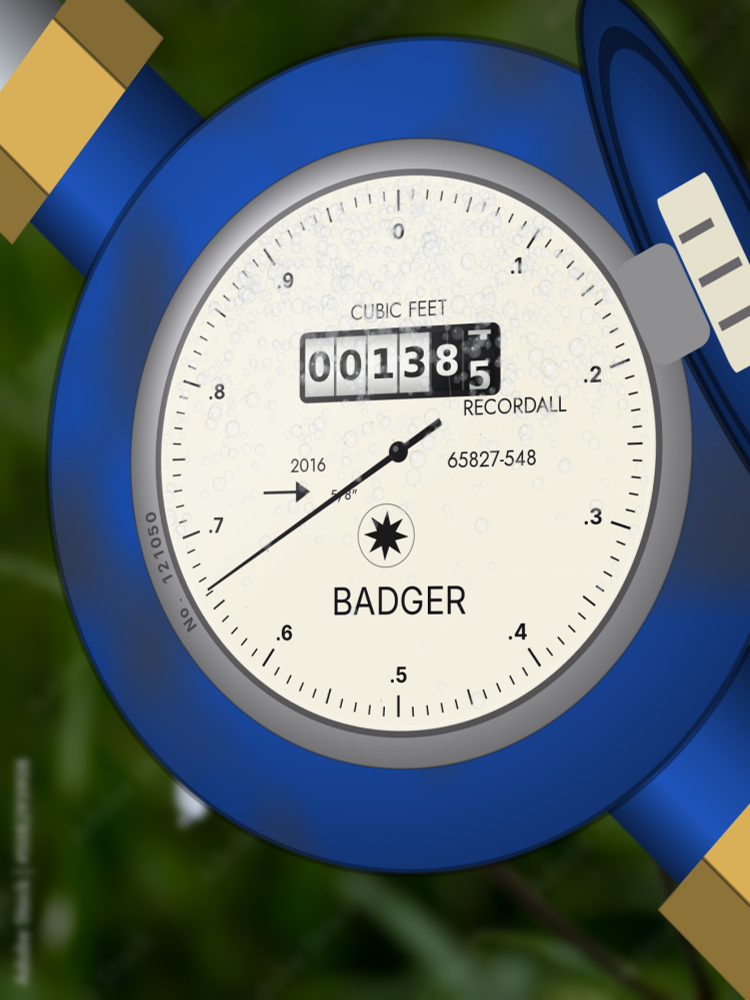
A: 1384.66 ft³
